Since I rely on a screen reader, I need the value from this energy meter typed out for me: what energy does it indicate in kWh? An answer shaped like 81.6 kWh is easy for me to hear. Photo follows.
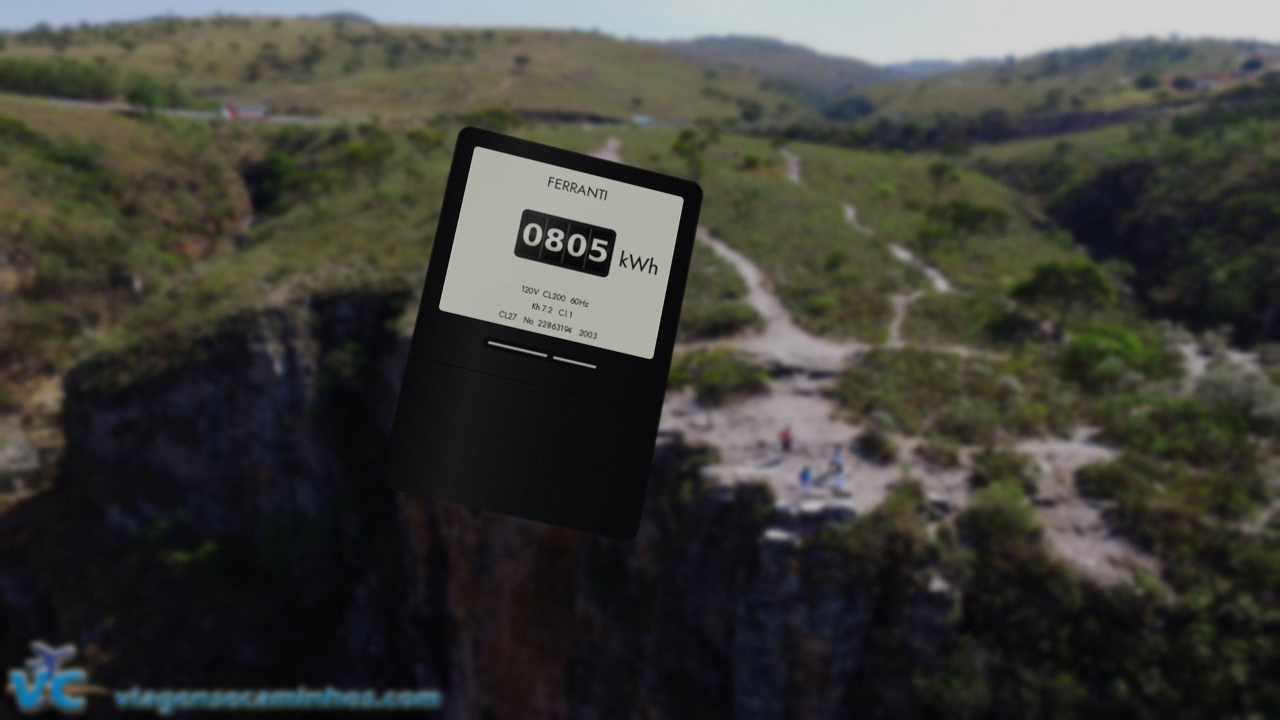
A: 805 kWh
